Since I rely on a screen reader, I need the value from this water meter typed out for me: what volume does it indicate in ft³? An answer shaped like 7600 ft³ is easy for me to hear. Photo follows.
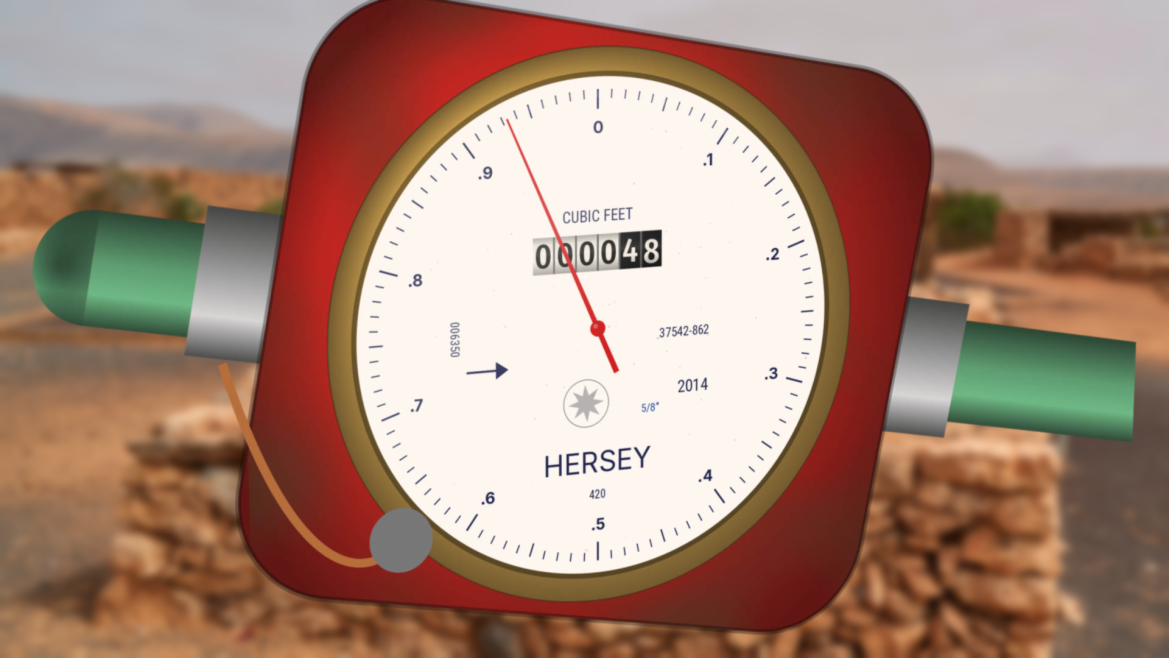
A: 47.93 ft³
